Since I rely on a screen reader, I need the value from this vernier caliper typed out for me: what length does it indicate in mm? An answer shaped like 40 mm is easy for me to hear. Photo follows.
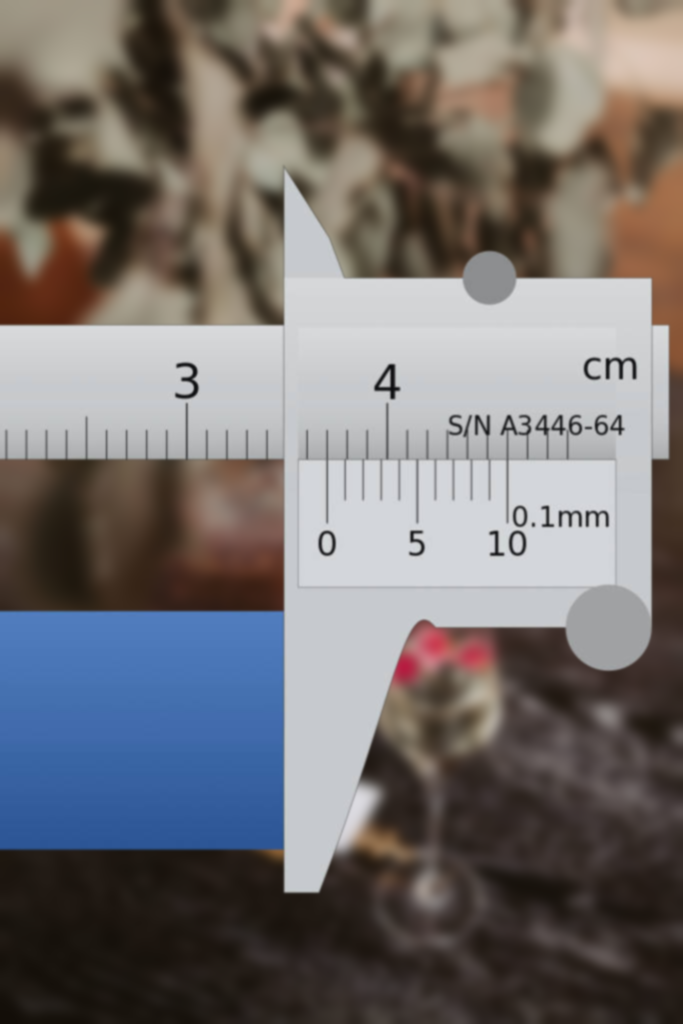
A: 37.0 mm
